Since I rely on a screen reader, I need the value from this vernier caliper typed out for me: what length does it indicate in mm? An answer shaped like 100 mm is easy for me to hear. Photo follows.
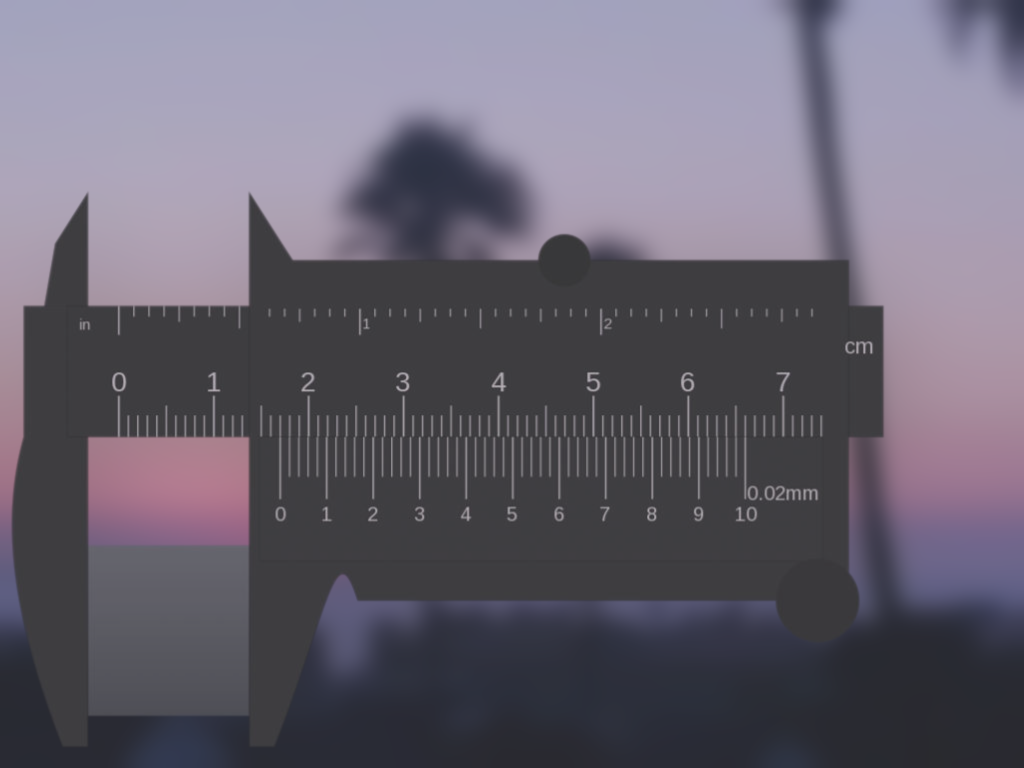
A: 17.0 mm
